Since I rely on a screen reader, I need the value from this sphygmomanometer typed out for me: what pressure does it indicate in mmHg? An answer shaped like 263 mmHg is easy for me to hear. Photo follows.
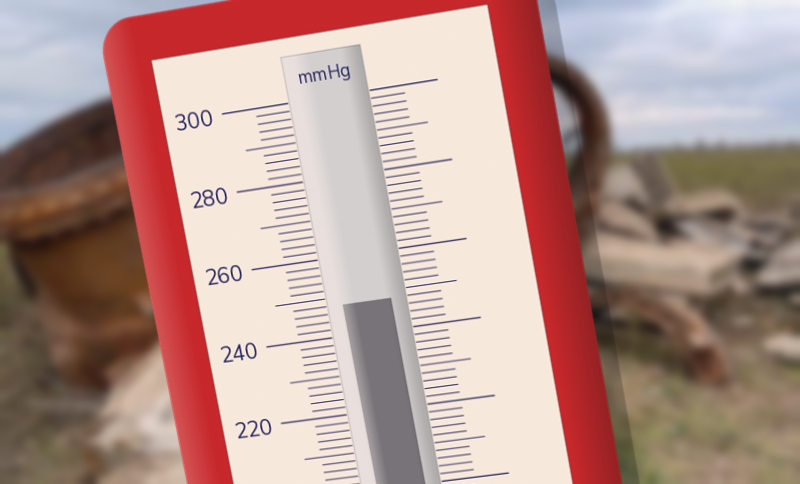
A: 248 mmHg
